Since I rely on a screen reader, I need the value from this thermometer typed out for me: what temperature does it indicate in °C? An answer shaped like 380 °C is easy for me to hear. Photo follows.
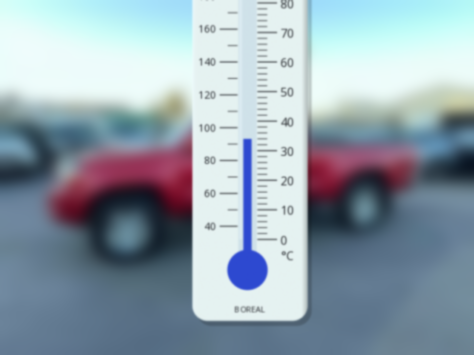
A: 34 °C
